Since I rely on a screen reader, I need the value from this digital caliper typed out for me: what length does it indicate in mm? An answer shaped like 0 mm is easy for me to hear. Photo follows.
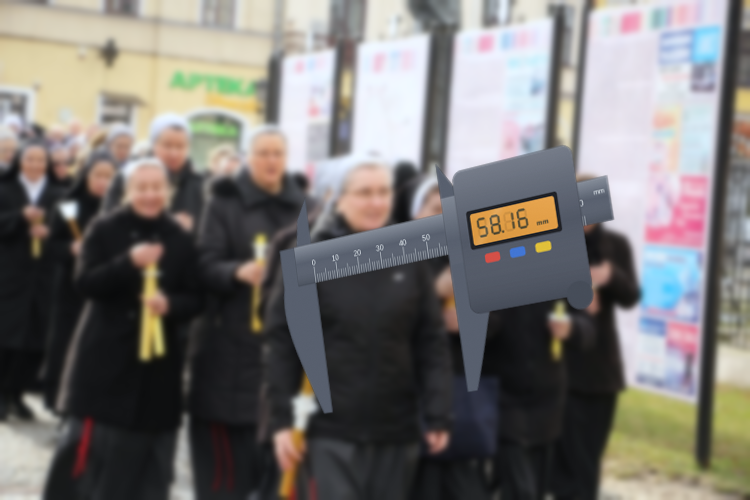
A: 58.16 mm
